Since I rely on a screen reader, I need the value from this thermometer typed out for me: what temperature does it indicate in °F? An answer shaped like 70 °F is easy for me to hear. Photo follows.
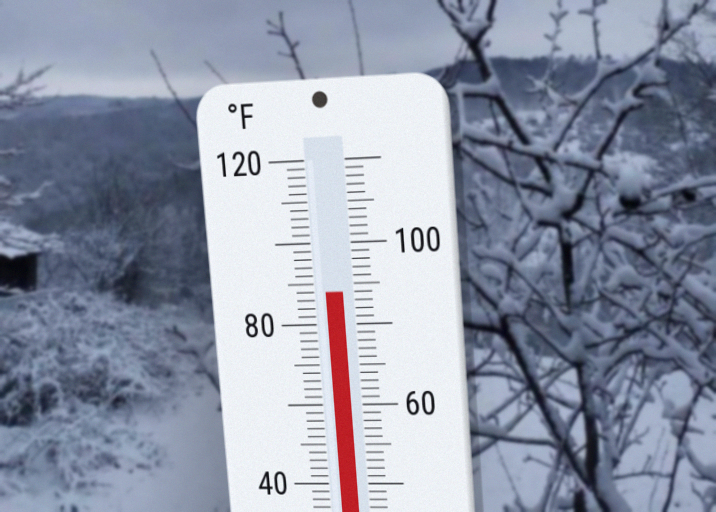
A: 88 °F
